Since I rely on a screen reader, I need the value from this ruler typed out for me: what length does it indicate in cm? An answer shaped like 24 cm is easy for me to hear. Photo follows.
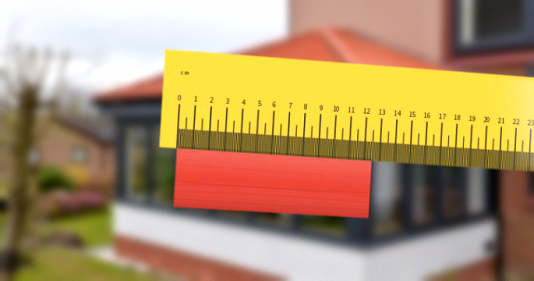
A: 12.5 cm
